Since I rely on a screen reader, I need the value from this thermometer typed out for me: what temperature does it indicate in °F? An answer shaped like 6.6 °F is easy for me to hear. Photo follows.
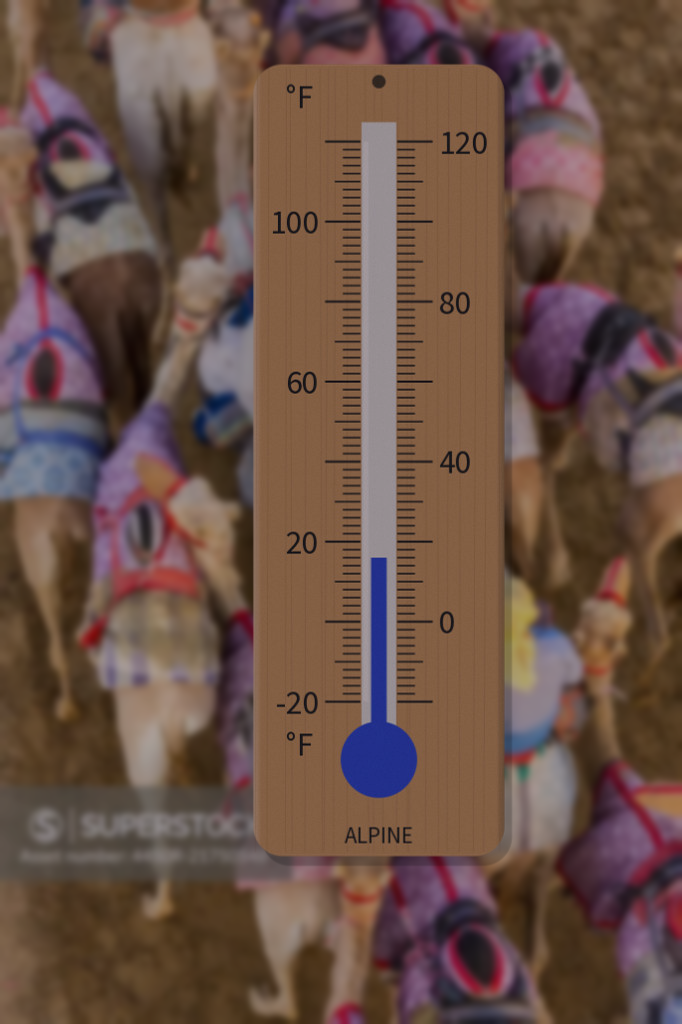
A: 16 °F
